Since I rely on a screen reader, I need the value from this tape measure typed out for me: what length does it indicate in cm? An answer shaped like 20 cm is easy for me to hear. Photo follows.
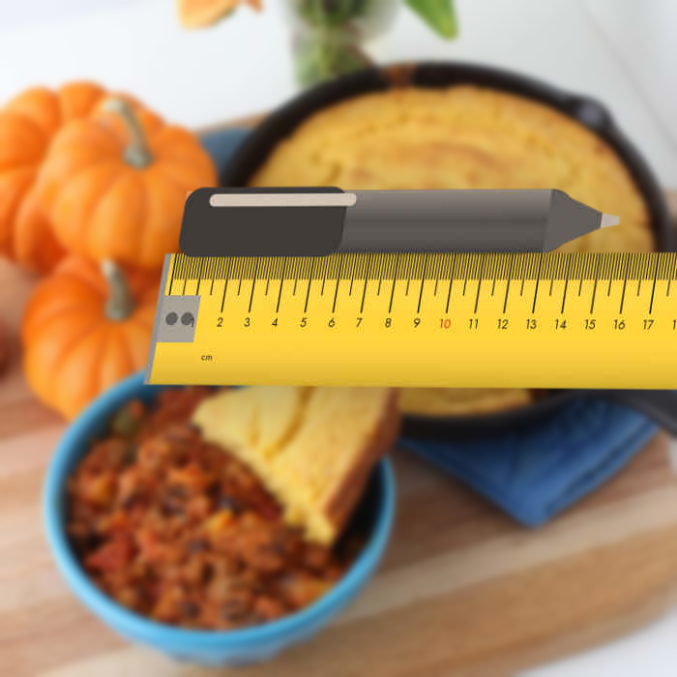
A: 15.5 cm
